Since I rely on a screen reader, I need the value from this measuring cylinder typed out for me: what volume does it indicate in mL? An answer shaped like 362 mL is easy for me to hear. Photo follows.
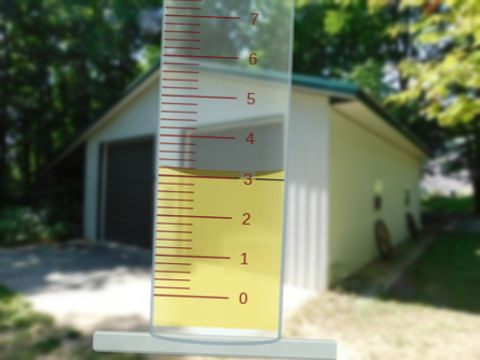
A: 3 mL
